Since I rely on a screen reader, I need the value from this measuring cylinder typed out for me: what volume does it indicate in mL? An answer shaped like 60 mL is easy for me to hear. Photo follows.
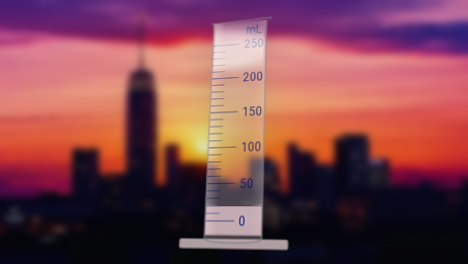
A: 20 mL
